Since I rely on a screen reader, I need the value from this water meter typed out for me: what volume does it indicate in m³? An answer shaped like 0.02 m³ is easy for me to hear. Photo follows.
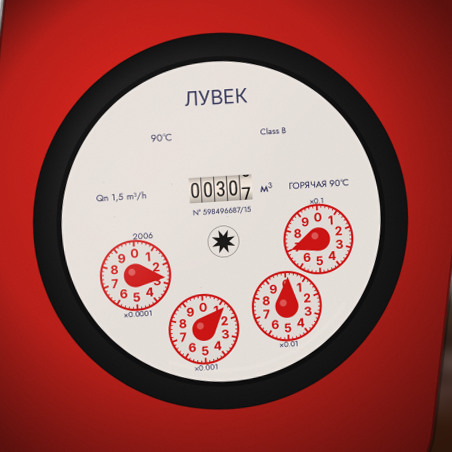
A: 306.7012 m³
